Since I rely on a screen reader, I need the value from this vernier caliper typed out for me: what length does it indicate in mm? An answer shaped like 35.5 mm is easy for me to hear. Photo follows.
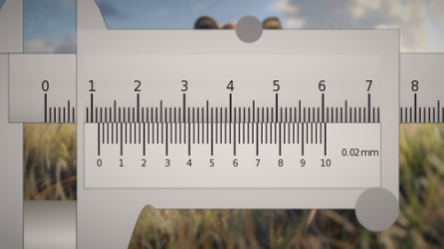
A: 11.5 mm
